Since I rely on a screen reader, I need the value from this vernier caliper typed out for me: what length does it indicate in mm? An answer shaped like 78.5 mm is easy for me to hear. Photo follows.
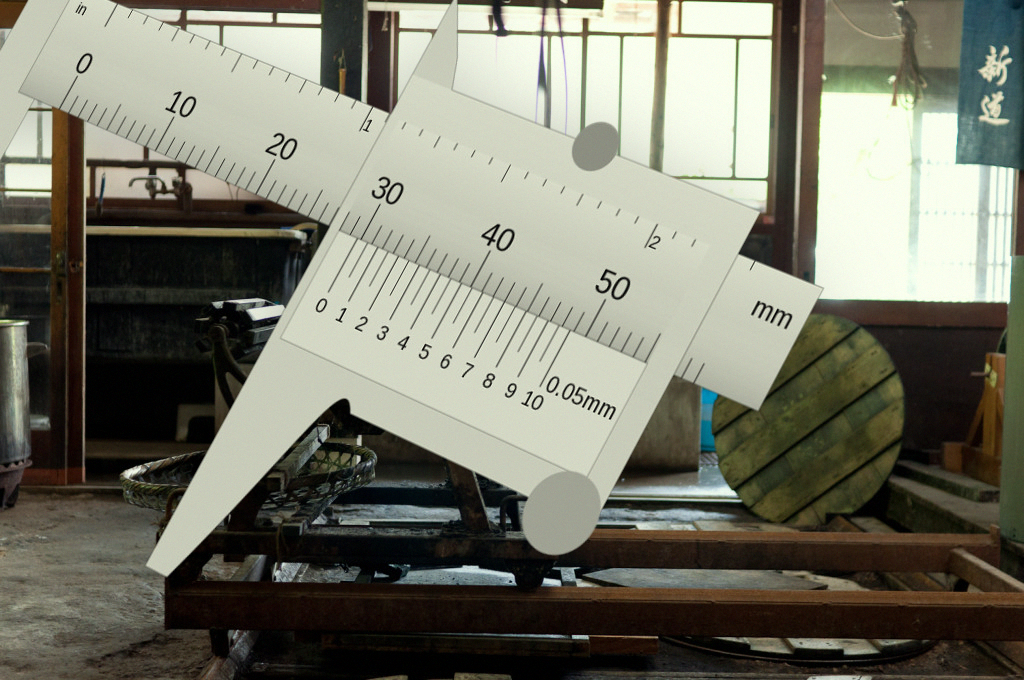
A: 29.7 mm
